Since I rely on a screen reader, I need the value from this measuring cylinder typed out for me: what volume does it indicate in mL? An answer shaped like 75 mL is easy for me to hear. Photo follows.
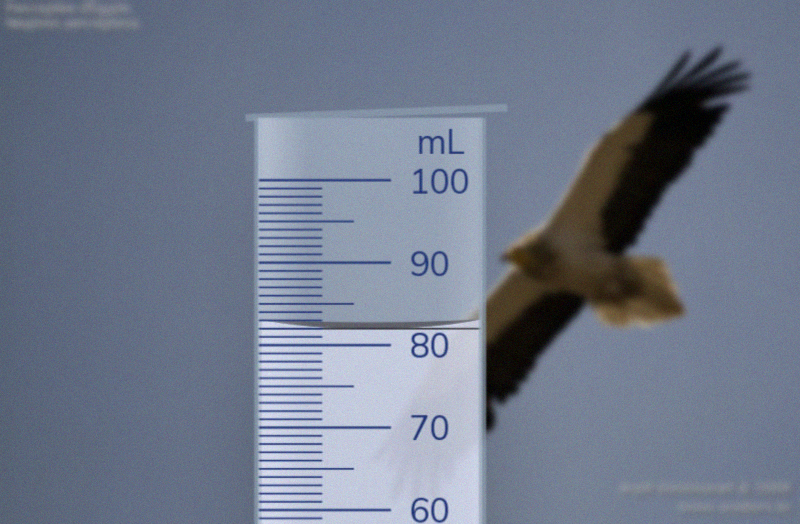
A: 82 mL
